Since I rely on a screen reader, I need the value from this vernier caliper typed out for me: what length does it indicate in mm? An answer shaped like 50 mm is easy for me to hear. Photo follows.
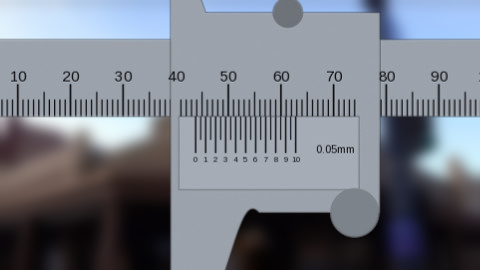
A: 43.8 mm
